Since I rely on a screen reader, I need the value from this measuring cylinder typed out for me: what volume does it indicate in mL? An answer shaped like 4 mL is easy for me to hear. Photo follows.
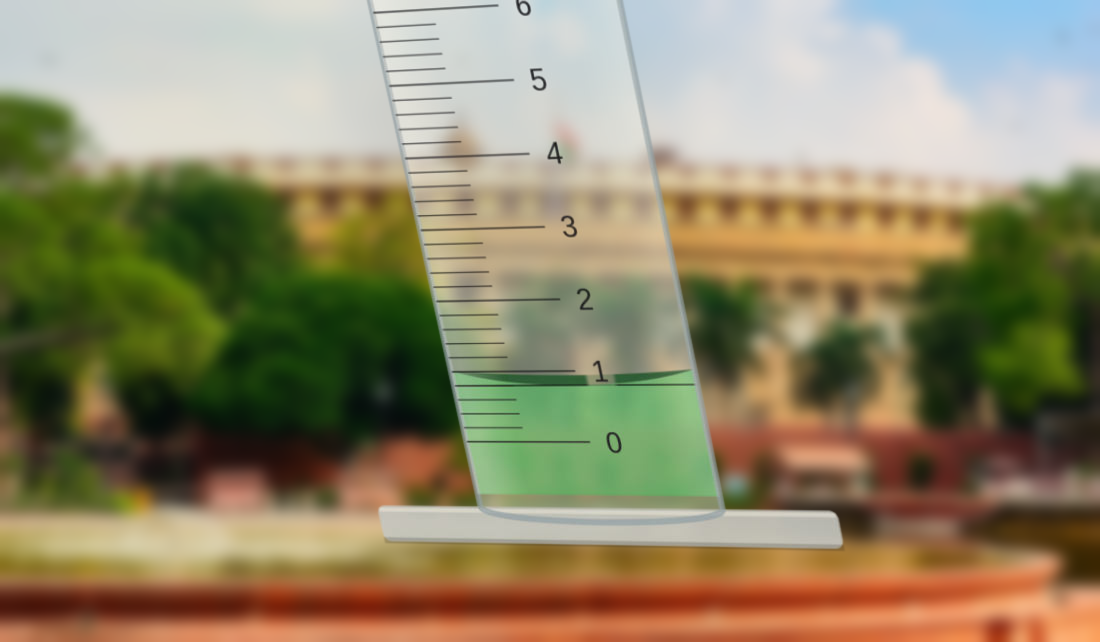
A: 0.8 mL
